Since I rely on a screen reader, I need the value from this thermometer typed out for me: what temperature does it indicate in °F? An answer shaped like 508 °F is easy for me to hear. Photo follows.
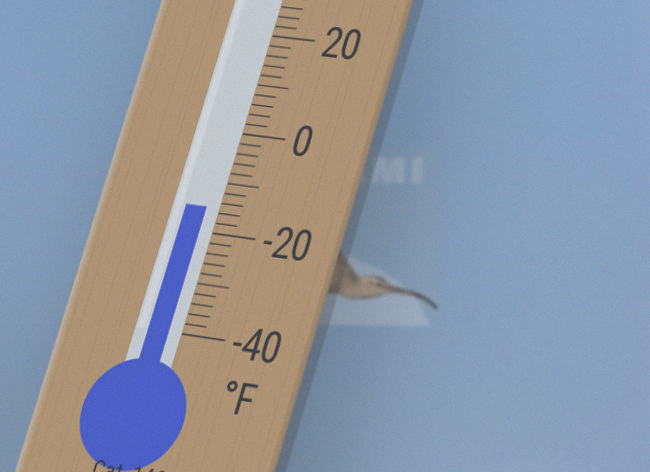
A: -15 °F
